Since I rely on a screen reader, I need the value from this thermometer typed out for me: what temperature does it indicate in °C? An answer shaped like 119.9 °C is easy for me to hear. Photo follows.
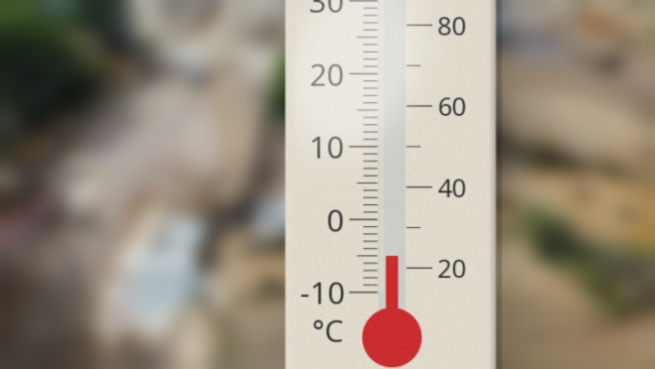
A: -5 °C
